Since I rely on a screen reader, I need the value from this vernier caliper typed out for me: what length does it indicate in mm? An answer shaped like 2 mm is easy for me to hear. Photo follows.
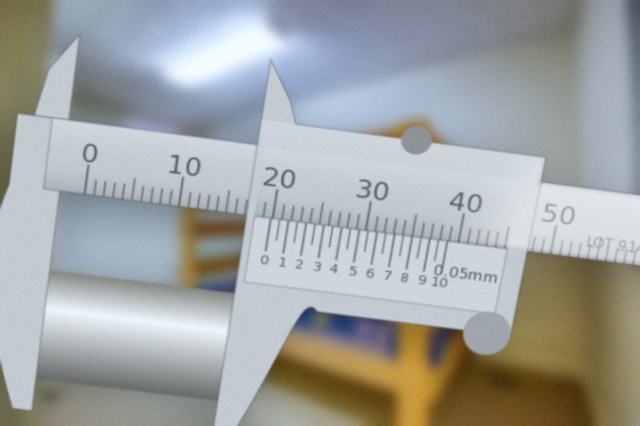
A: 19.8 mm
